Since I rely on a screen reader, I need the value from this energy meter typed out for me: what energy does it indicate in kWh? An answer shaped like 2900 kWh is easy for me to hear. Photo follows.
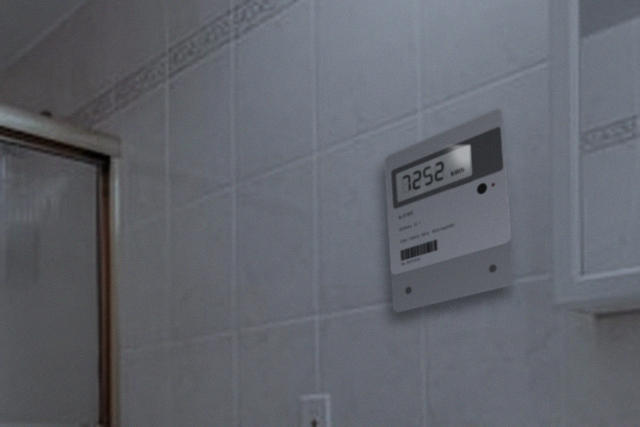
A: 7252 kWh
